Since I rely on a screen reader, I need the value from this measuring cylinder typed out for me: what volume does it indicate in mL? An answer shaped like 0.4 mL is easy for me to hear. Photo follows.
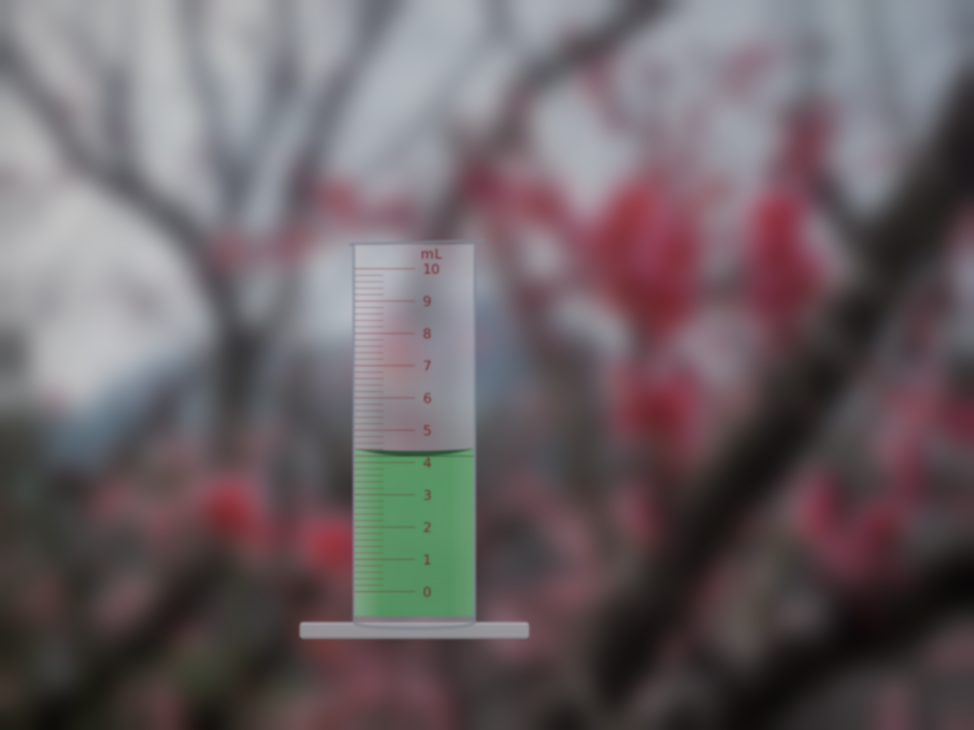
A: 4.2 mL
